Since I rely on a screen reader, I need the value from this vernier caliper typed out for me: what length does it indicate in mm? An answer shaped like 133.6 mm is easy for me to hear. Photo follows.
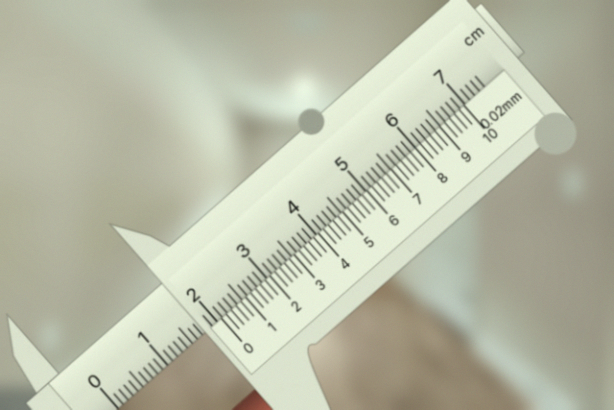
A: 20.8 mm
